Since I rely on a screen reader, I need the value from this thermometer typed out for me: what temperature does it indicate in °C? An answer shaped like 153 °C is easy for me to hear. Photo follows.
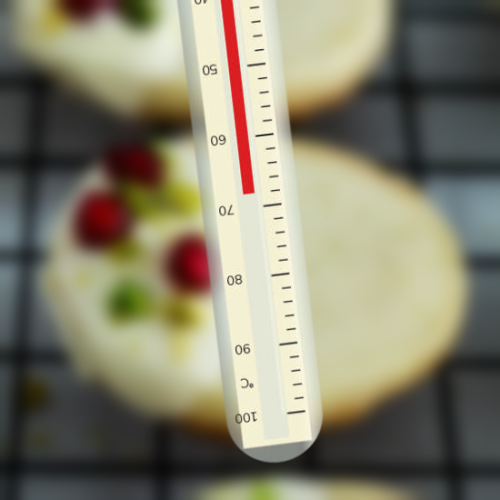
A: 68 °C
